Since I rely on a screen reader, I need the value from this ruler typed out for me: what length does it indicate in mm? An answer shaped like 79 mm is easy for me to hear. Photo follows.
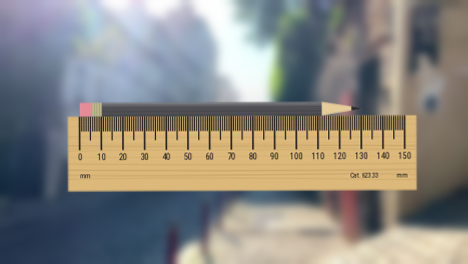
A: 130 mm
